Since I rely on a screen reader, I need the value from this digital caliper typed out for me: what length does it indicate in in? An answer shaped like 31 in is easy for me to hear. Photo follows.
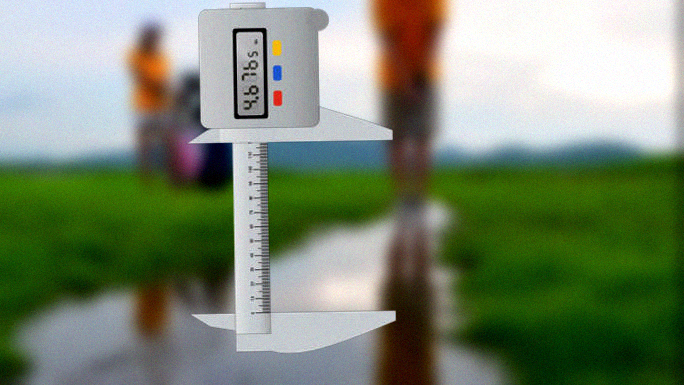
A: 4.6765 in
